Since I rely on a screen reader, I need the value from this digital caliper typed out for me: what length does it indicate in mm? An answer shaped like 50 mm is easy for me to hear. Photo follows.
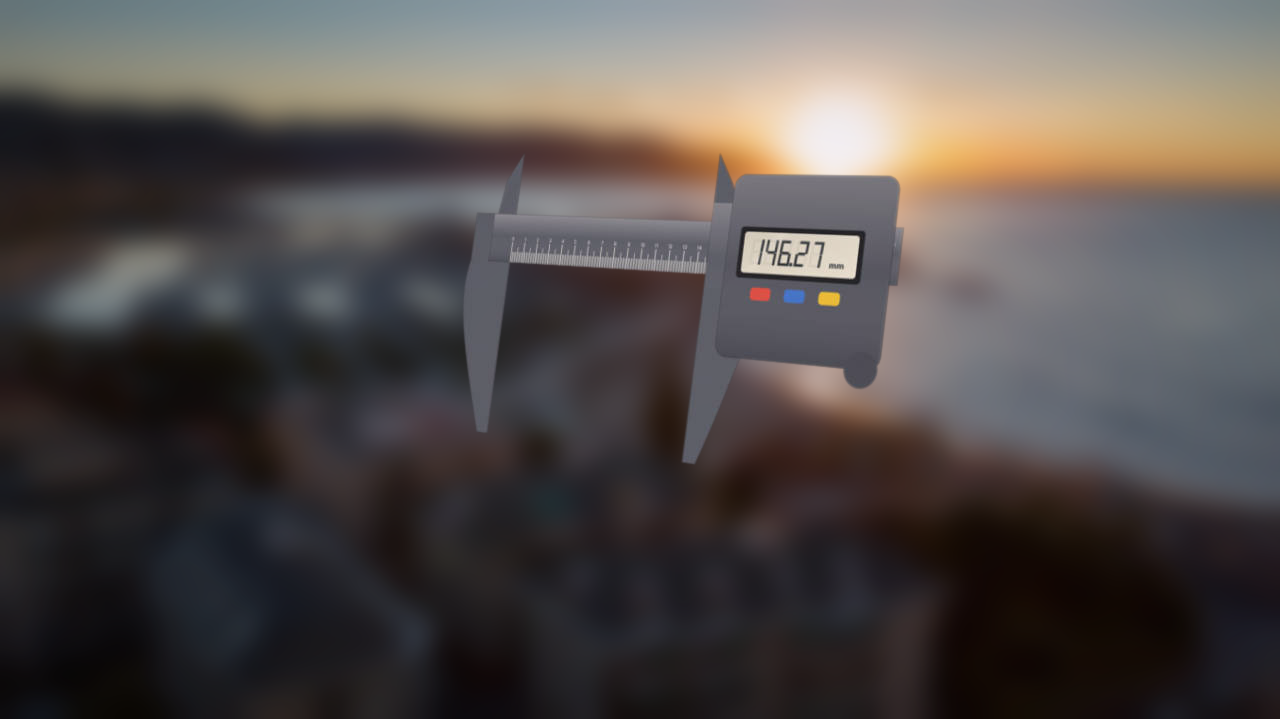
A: 146.27 mm
